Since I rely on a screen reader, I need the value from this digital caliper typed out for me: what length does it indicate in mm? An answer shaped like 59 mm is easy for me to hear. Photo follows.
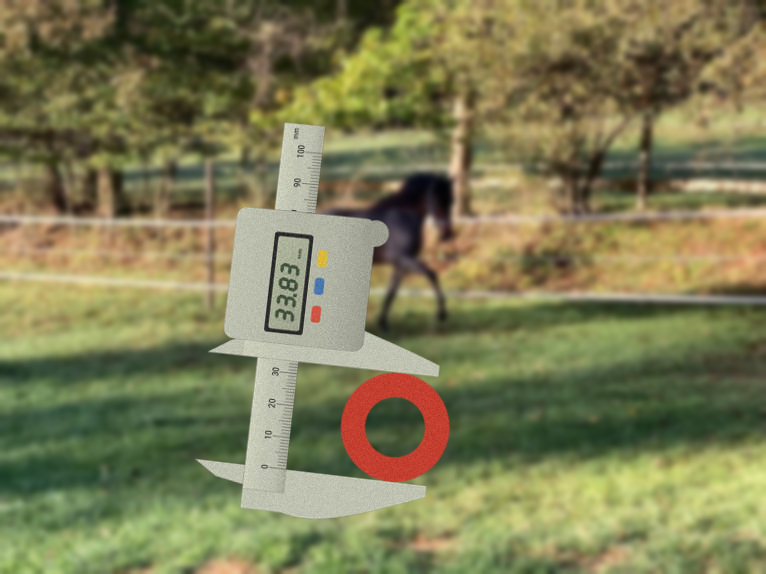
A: 33.83 mm
